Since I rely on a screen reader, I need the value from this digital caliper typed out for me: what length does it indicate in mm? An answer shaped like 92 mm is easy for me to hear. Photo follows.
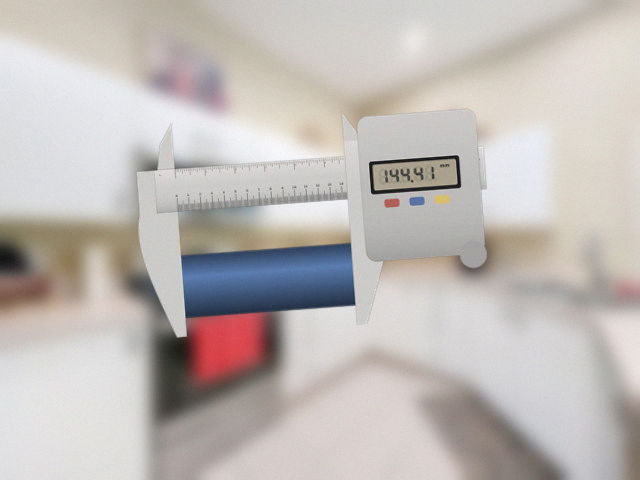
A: 144.41 mm
